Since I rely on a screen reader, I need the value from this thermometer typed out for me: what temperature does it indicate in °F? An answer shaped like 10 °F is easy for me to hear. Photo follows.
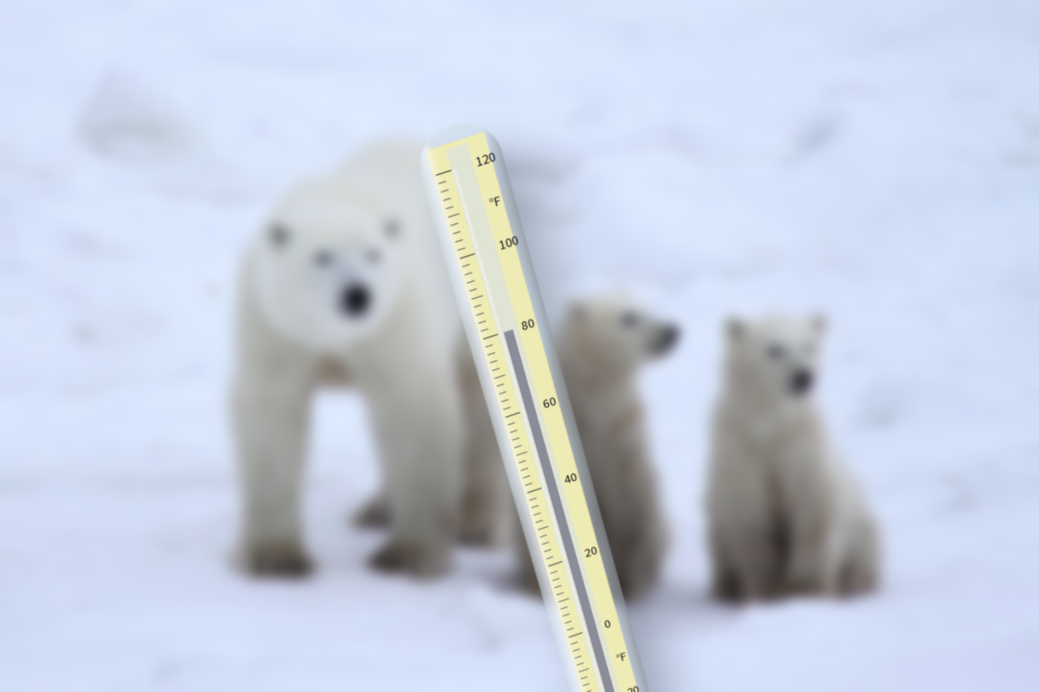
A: 80 °F
